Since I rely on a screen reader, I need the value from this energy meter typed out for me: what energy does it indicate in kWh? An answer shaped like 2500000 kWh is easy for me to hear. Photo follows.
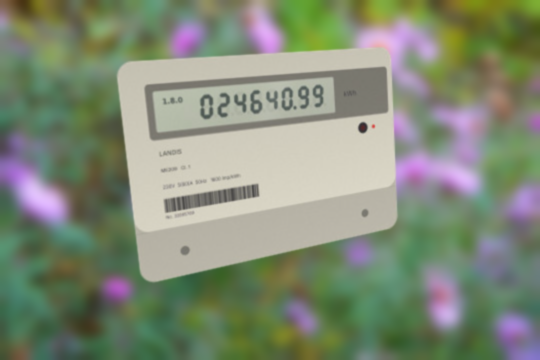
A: 24640.99 kWh
